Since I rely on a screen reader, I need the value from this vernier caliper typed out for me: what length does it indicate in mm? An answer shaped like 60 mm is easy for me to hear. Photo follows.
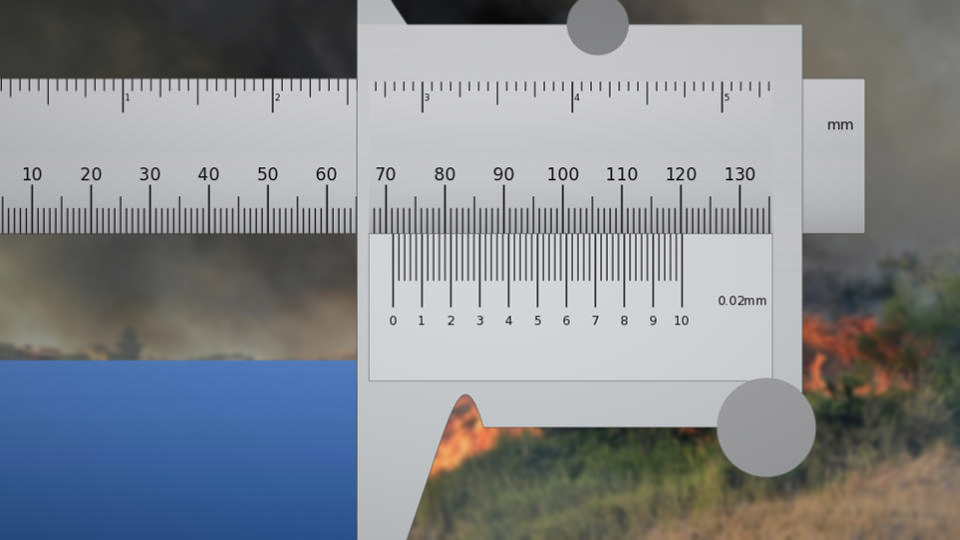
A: 71.2 mm
